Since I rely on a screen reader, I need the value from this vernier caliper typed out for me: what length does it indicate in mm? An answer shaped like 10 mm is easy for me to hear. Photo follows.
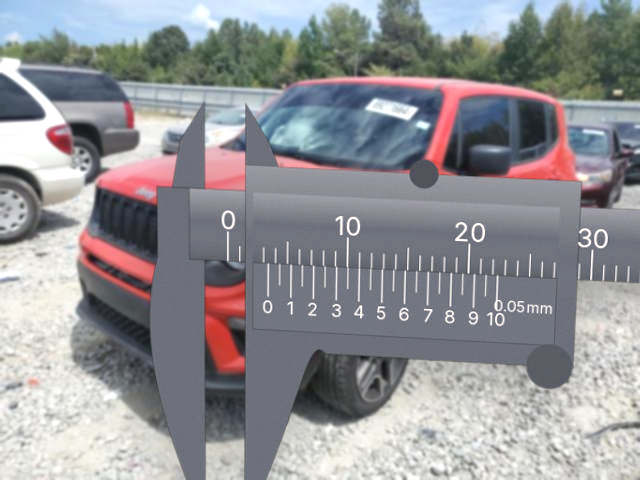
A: 3.4 mm
